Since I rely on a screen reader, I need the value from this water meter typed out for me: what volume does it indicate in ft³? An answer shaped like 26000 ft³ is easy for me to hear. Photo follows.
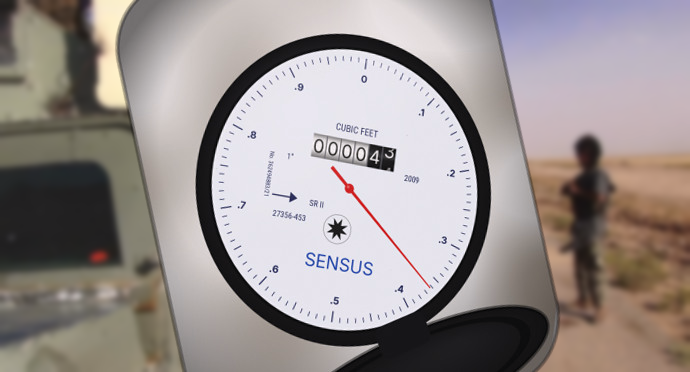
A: 43.36 ft³
